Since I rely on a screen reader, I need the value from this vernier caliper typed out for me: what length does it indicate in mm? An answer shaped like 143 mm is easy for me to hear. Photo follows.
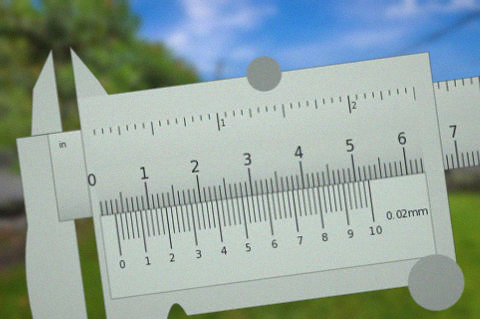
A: 3.5 mm
